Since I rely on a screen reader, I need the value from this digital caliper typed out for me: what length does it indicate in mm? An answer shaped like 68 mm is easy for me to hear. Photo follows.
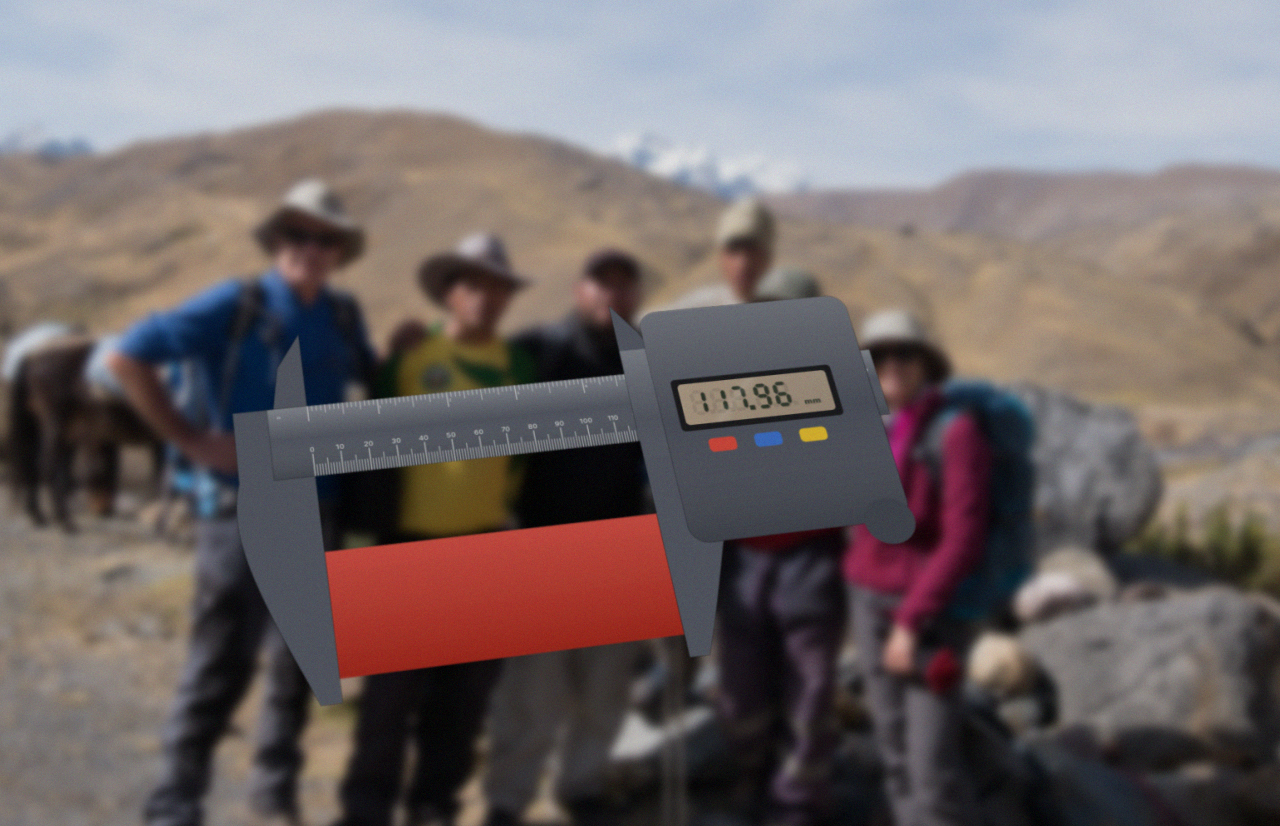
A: 117.96 mm
